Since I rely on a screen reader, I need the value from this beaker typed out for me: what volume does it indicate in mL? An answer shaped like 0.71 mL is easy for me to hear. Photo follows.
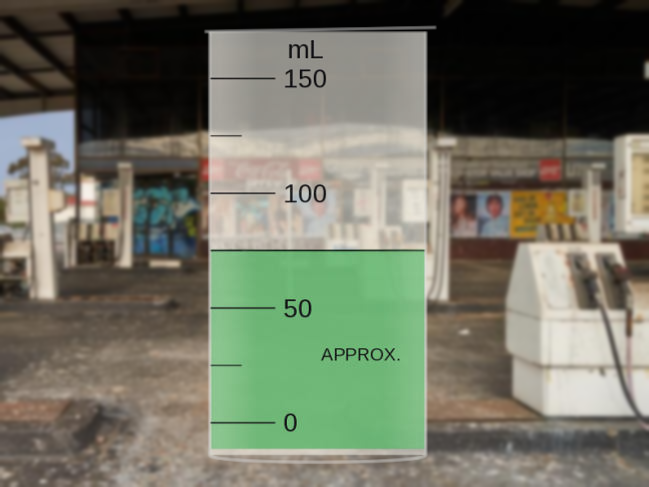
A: 75 mL
